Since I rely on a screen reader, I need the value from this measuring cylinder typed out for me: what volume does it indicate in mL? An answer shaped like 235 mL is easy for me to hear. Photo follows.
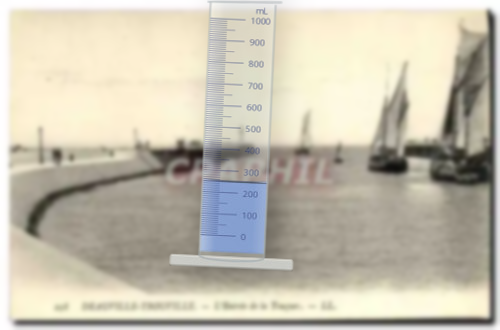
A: 250 mL
